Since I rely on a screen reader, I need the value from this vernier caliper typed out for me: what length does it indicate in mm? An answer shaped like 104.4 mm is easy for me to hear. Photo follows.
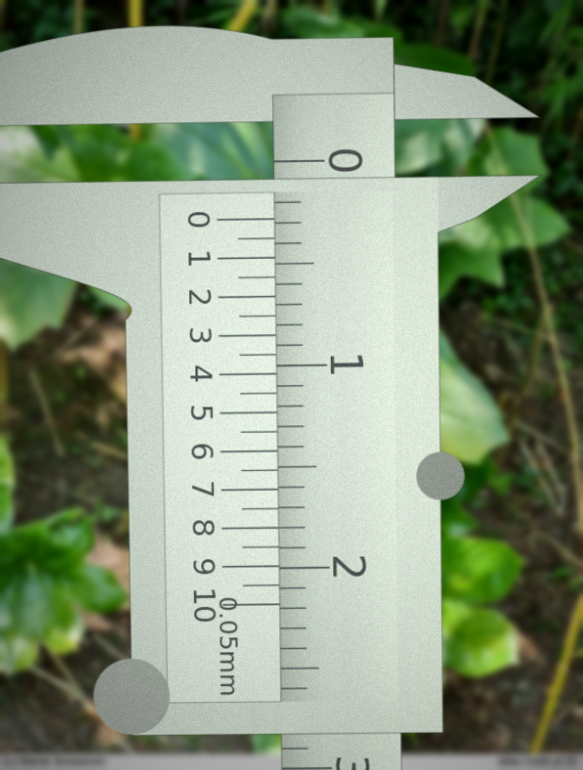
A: 2.8 mm
